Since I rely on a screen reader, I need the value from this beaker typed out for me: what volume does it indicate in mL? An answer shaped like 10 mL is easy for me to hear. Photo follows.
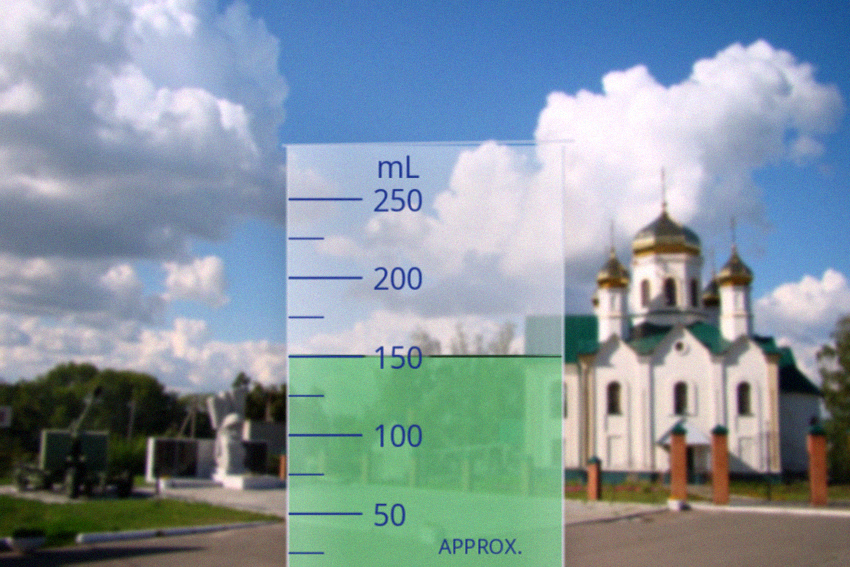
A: 150 mL
